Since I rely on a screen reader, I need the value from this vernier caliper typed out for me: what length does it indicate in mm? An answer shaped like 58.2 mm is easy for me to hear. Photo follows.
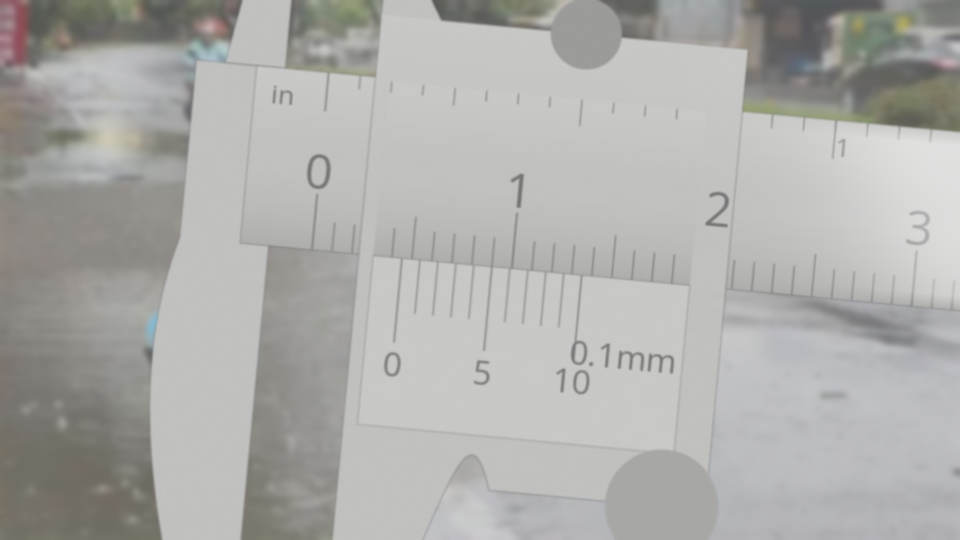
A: 4.5 mm
